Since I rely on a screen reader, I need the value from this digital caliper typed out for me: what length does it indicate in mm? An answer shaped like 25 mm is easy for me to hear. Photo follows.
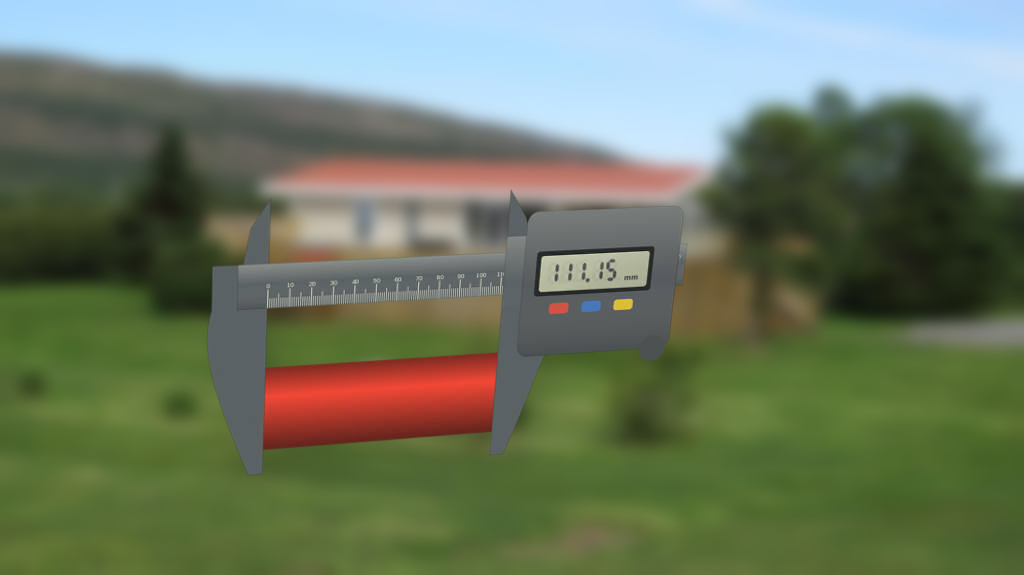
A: 111.15 mm
